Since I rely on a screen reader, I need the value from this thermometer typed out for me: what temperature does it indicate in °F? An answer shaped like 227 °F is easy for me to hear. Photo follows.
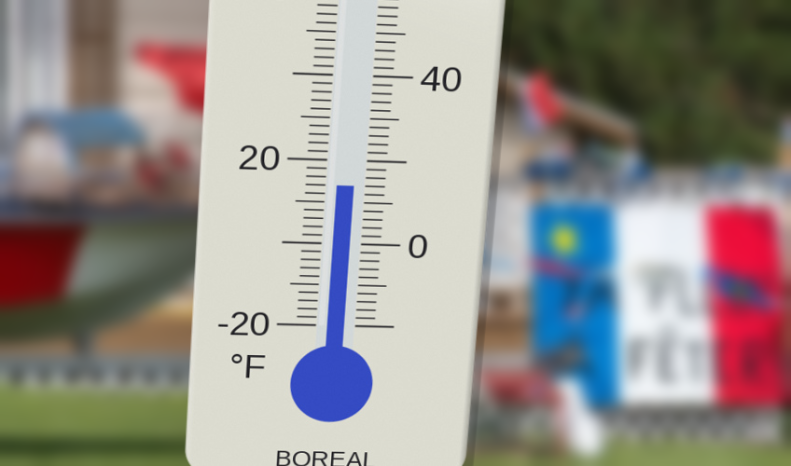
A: 14 °F
